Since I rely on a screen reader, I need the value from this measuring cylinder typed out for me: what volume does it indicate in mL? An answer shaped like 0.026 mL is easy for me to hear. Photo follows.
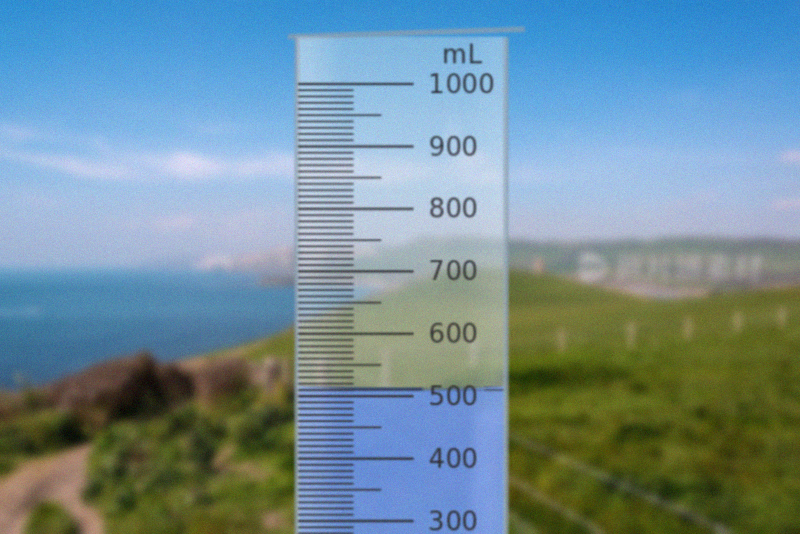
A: 510 mL
